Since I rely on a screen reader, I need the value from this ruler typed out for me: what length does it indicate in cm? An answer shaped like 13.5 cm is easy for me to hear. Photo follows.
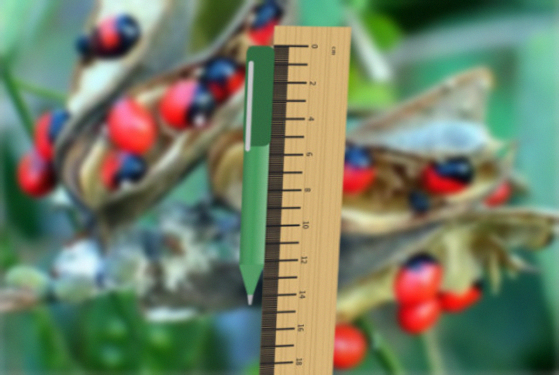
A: 14.5 cm
